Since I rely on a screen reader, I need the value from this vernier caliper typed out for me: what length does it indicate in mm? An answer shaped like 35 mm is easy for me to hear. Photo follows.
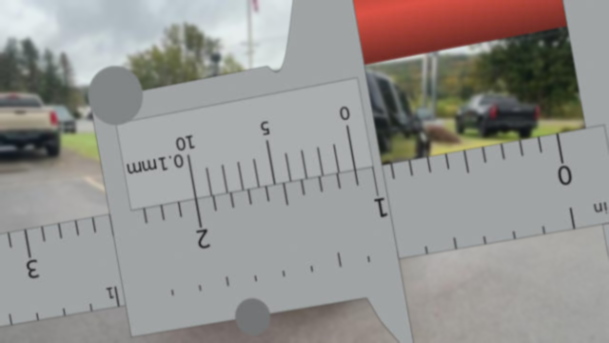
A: 11.0 mm
